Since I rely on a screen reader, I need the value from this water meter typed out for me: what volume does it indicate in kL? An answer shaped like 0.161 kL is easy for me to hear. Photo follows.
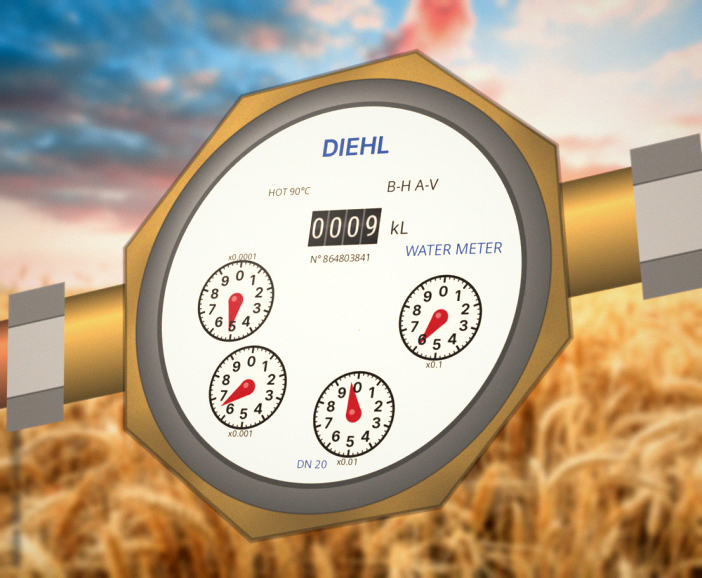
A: 9.5965 kL
